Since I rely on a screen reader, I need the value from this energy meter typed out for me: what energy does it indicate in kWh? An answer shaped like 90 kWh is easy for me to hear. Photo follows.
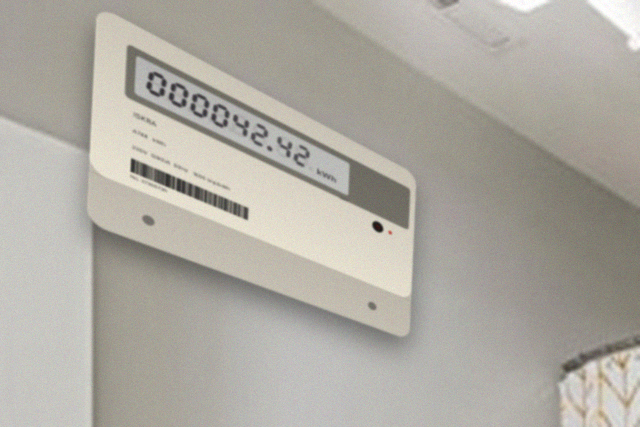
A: 42.42 kWh
